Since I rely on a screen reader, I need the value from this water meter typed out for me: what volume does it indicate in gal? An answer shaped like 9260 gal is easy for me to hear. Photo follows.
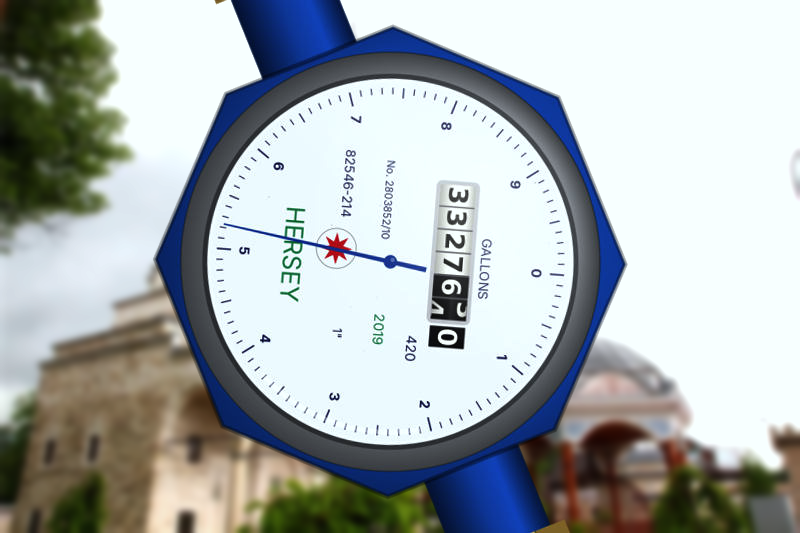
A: 3327635.2 gal
